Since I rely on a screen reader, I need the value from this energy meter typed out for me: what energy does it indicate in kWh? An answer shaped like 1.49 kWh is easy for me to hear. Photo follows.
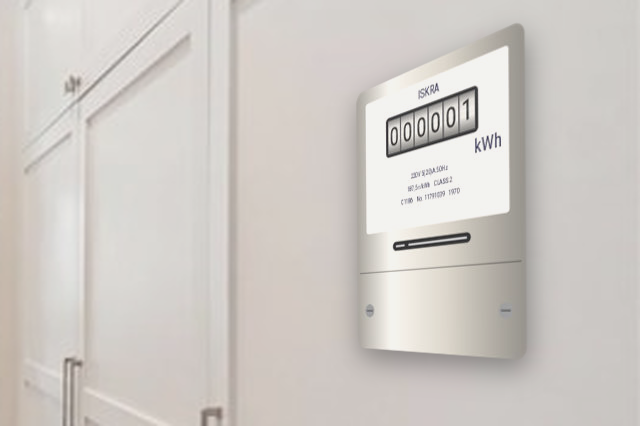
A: 1 kWh
